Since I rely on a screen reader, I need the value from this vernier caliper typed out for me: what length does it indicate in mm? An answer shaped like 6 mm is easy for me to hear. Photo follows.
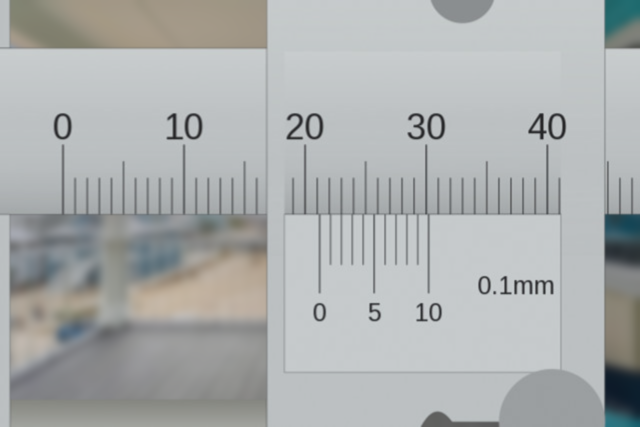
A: 21.2 mm
